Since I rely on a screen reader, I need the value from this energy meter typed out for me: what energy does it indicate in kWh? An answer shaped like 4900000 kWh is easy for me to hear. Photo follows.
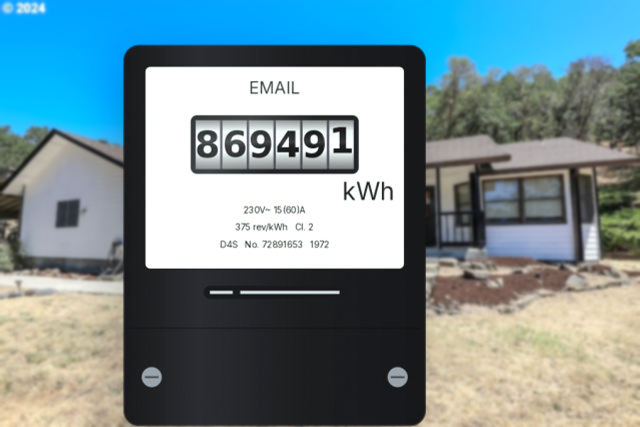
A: 869491 kWh
